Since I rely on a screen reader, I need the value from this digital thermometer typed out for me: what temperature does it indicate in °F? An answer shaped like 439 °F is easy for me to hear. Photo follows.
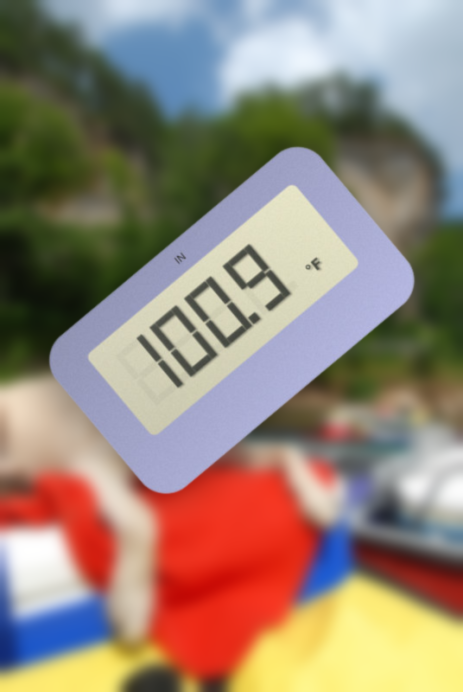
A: 100.9 °F
